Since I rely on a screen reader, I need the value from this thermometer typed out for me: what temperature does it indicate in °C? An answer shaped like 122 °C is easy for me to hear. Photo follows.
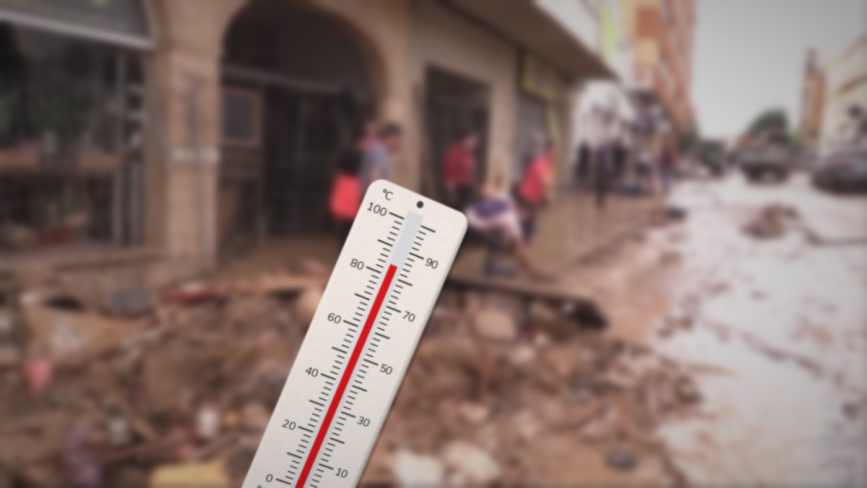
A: 84 °C
